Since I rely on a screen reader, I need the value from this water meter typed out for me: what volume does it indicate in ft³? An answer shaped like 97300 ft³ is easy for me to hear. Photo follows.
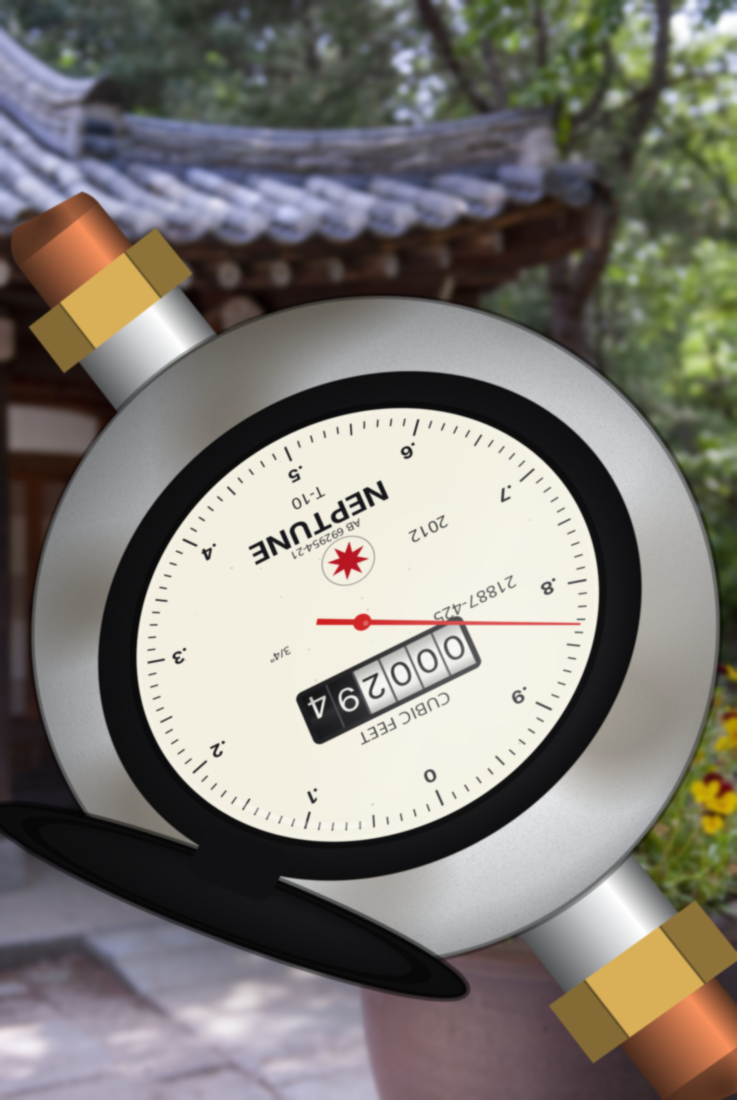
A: 293.83 ft³
